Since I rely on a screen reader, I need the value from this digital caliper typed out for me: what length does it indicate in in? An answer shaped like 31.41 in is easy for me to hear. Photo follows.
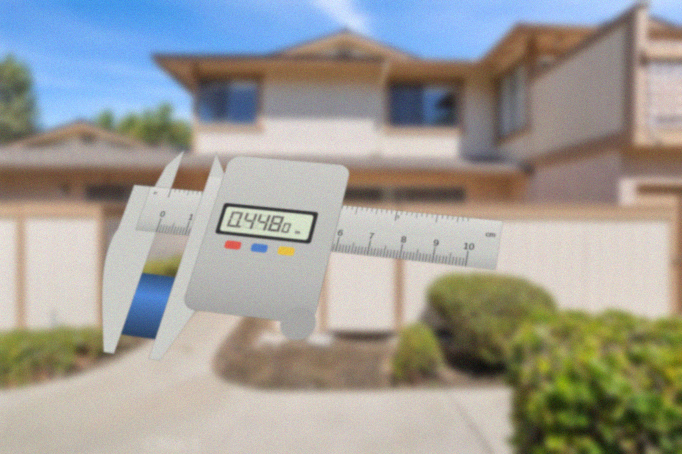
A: 0.4480 in
